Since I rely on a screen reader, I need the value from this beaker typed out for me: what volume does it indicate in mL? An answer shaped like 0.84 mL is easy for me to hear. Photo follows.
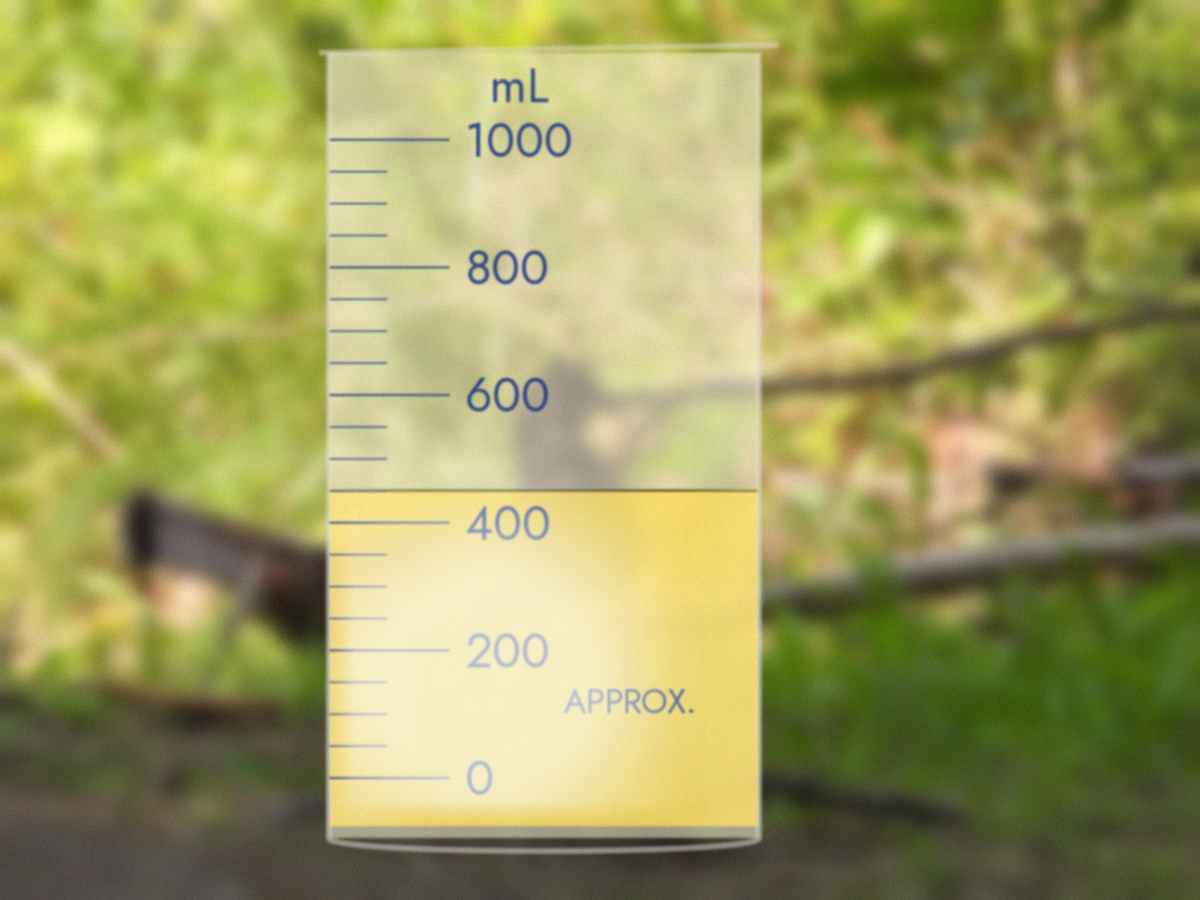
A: 450 mL
